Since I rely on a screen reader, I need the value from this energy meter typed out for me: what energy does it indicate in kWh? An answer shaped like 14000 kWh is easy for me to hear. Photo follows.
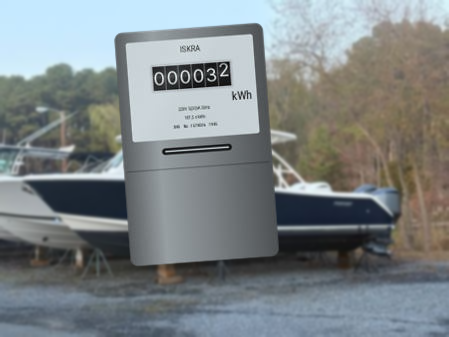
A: 32 kWh
